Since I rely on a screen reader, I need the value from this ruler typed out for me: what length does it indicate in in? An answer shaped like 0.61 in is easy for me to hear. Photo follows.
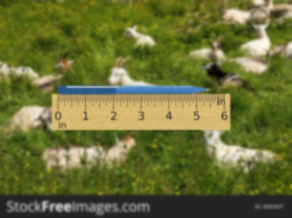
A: 5.5 in
